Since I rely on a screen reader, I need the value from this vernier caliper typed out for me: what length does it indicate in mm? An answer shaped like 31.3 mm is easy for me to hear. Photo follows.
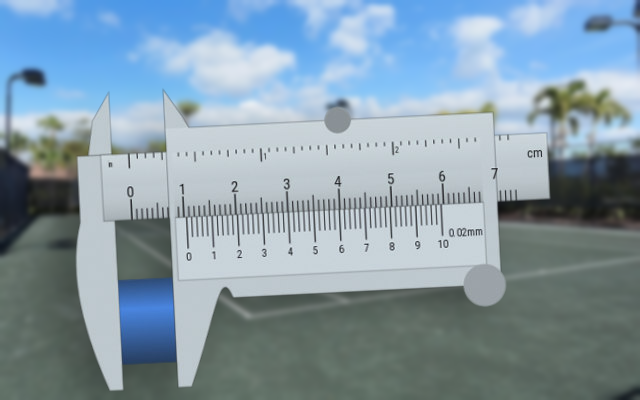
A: 10.5 mm
